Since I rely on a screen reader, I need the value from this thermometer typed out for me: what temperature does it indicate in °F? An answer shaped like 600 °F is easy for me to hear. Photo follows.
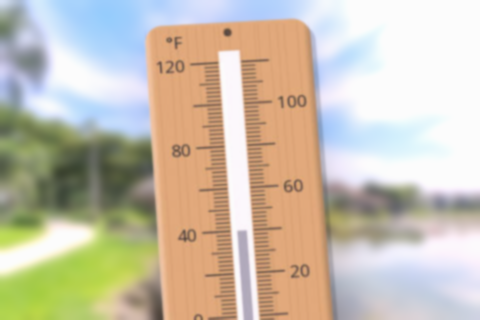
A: 40 °F
